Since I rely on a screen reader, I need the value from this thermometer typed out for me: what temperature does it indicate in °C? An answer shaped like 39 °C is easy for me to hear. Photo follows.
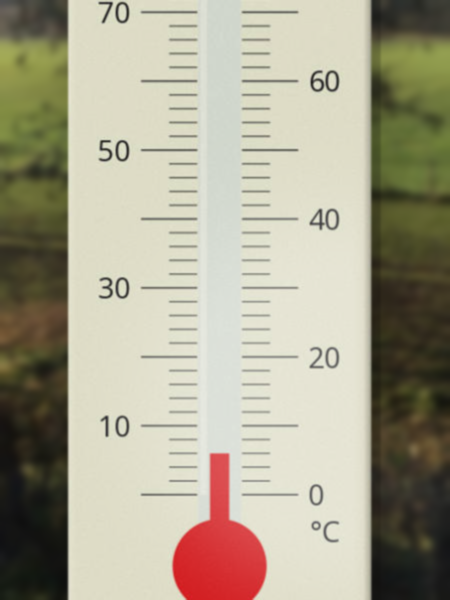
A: 6 °C
